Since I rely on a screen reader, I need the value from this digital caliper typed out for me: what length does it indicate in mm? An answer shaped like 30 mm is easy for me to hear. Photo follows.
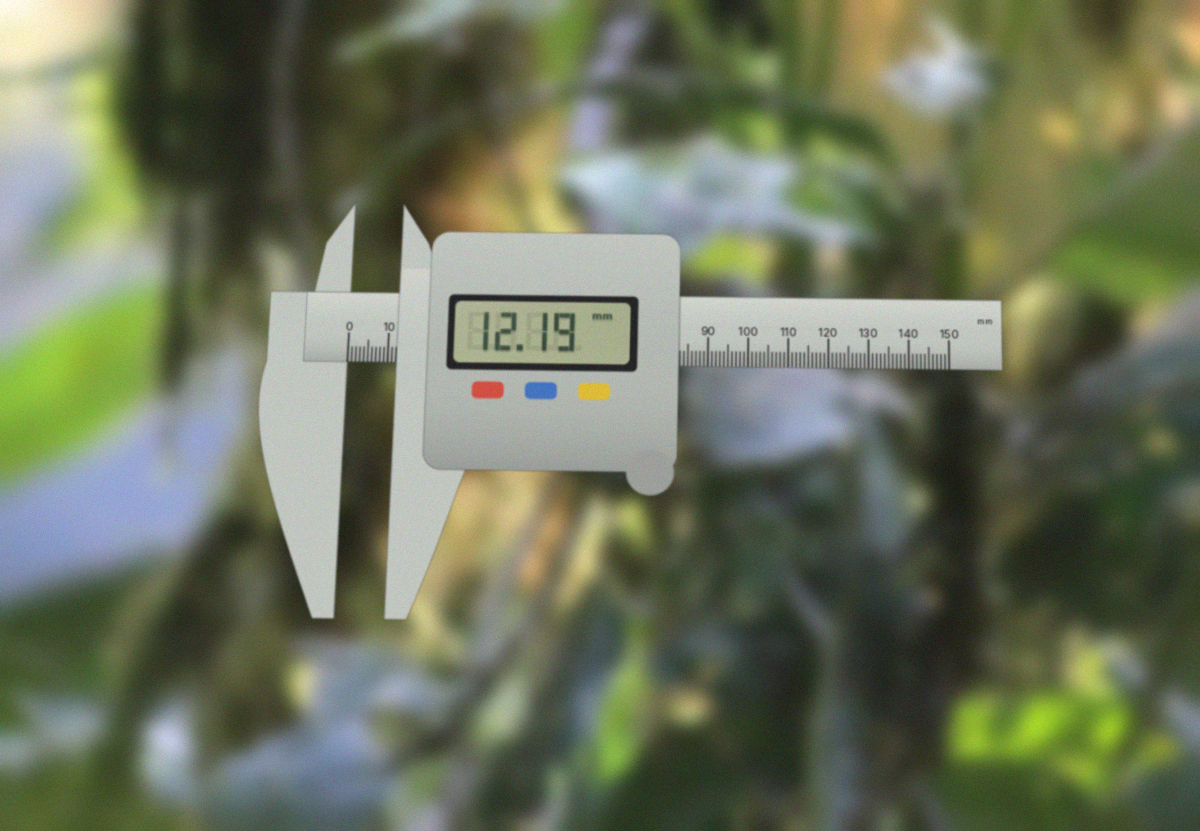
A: 12.19 mm
